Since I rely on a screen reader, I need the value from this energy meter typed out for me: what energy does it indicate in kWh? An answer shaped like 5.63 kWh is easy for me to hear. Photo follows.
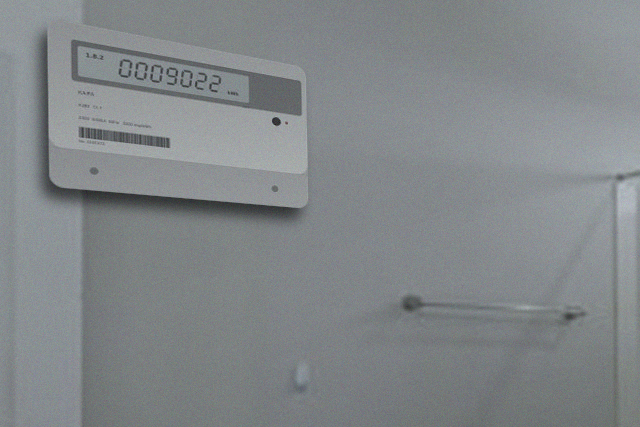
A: 9022 kWh
